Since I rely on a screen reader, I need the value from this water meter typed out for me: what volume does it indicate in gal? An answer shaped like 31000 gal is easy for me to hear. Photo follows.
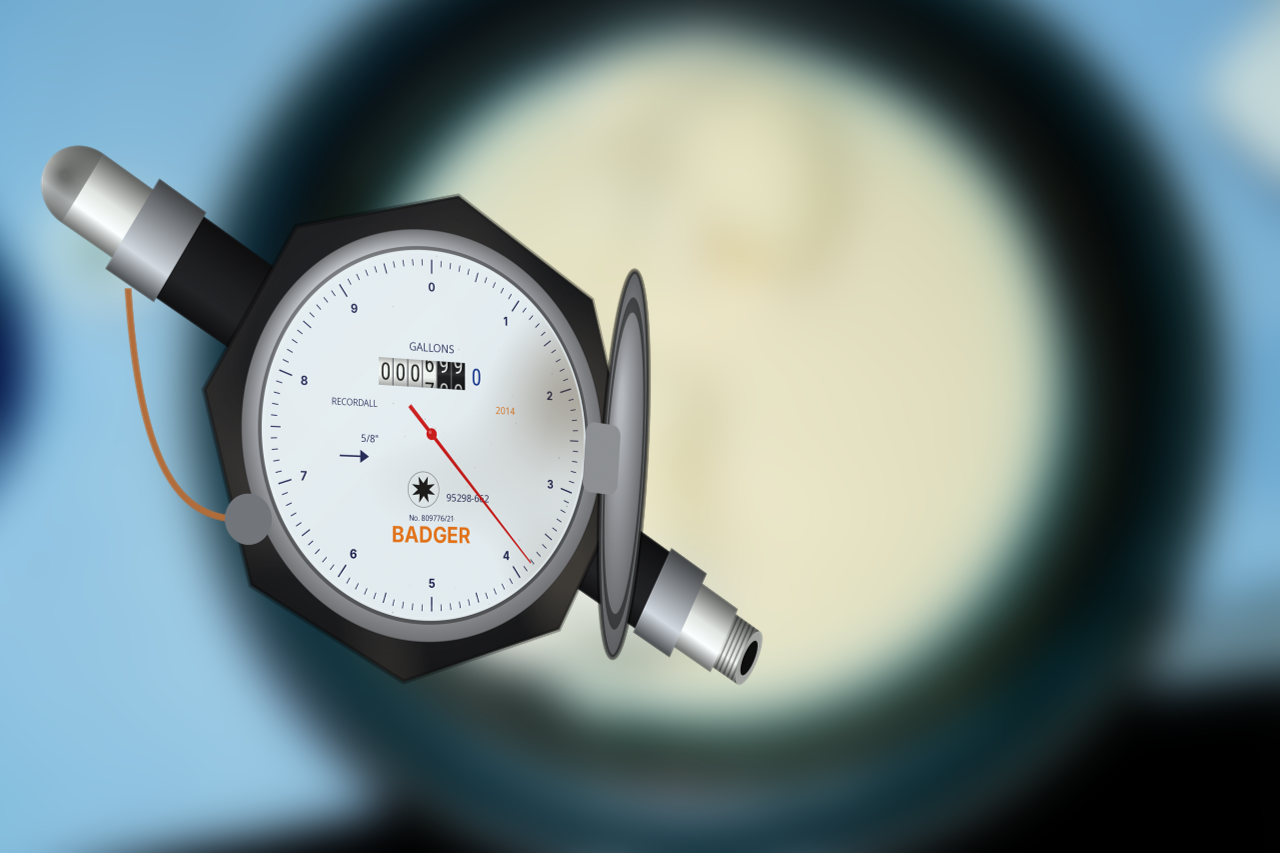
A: 6993.8 gal
